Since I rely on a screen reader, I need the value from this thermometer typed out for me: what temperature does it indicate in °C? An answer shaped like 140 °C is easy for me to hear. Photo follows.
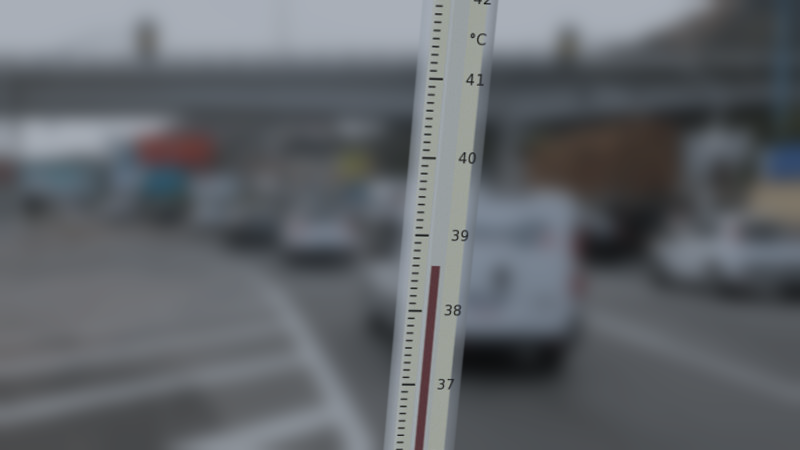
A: 38.6 °C
